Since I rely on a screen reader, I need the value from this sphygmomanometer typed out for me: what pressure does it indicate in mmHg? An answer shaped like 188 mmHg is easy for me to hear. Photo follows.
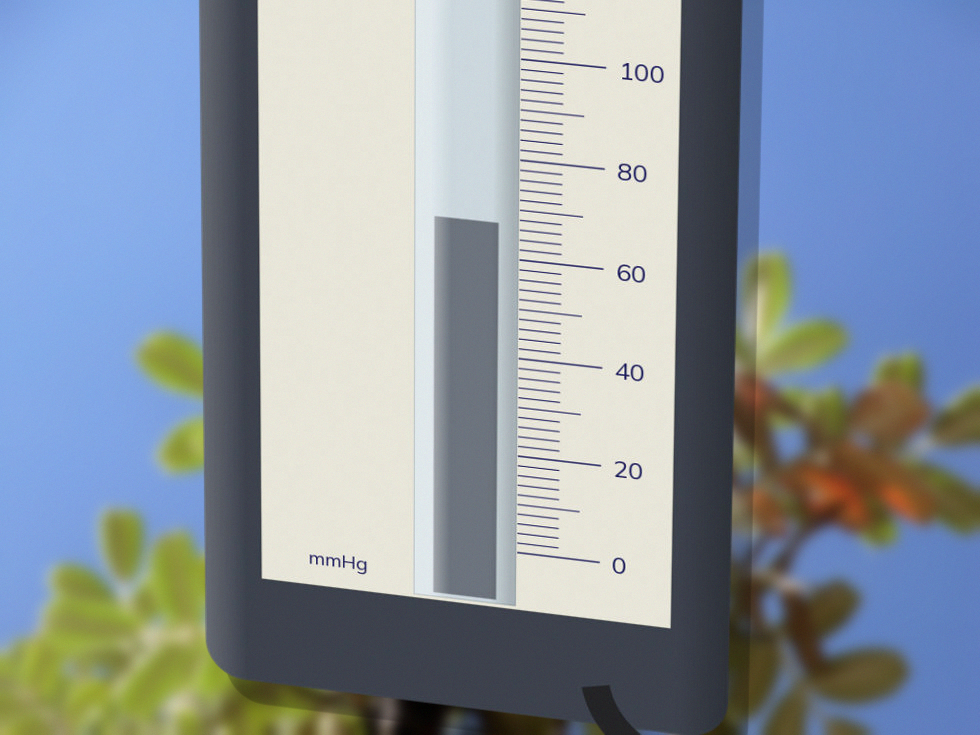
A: 67 mmHg
